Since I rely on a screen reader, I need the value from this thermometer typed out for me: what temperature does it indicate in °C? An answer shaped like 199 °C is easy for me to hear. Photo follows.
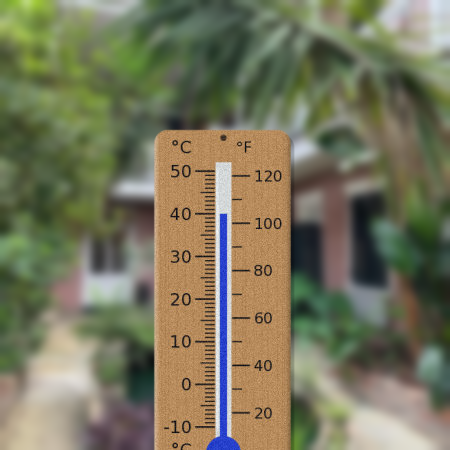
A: 40 °C
